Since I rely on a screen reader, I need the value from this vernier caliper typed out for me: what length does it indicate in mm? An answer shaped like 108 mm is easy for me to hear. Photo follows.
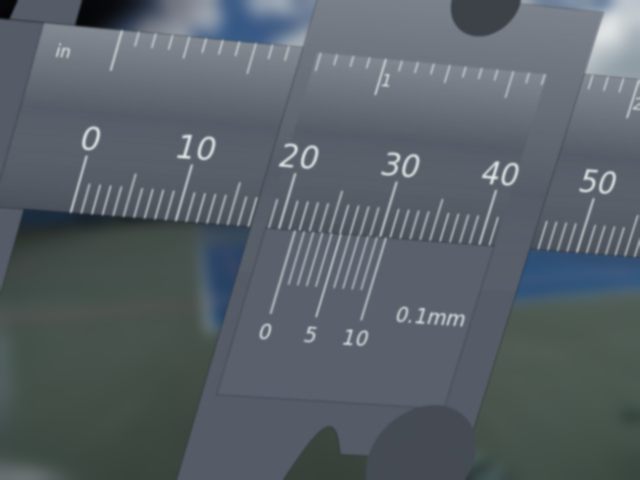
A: 21.6 mm
